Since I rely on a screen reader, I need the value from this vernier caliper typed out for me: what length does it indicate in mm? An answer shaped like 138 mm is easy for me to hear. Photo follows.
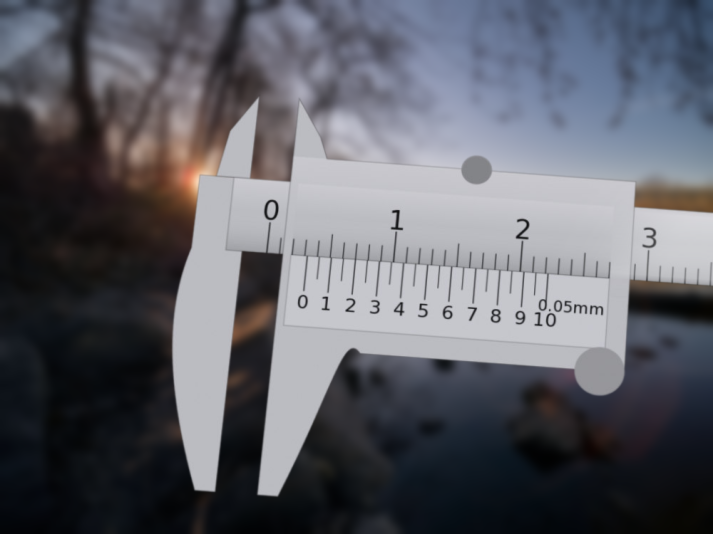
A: 3.2 mm
